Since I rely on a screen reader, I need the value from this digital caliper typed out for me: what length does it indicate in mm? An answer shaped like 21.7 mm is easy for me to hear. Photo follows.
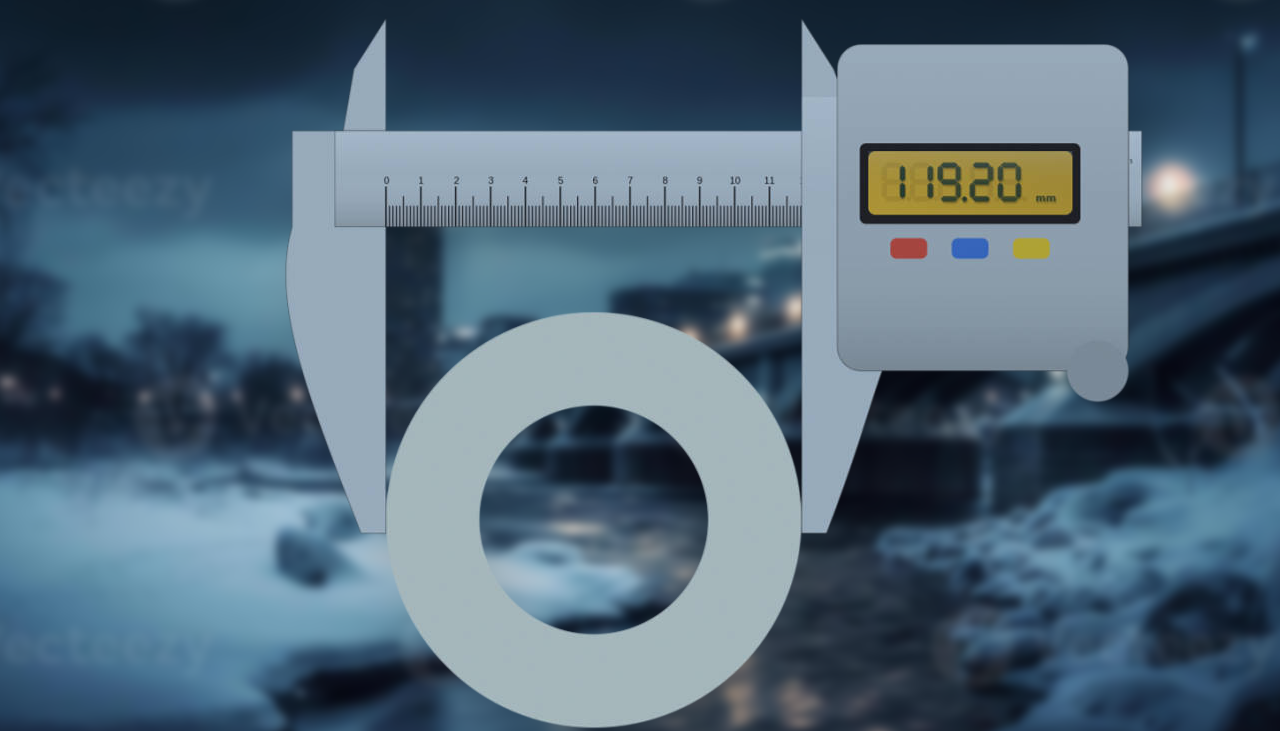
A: 119.20 mm
